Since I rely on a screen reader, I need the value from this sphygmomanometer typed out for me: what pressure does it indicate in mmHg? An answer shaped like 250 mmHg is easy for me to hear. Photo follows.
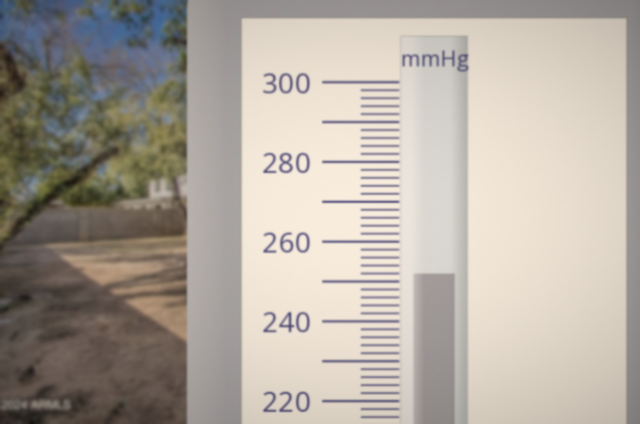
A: 252 mmHg
